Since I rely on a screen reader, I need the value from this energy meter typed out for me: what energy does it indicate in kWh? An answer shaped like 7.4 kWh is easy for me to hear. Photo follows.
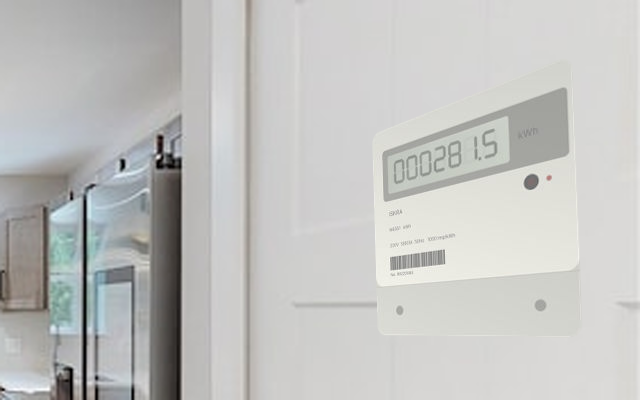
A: 281.5 kWh
